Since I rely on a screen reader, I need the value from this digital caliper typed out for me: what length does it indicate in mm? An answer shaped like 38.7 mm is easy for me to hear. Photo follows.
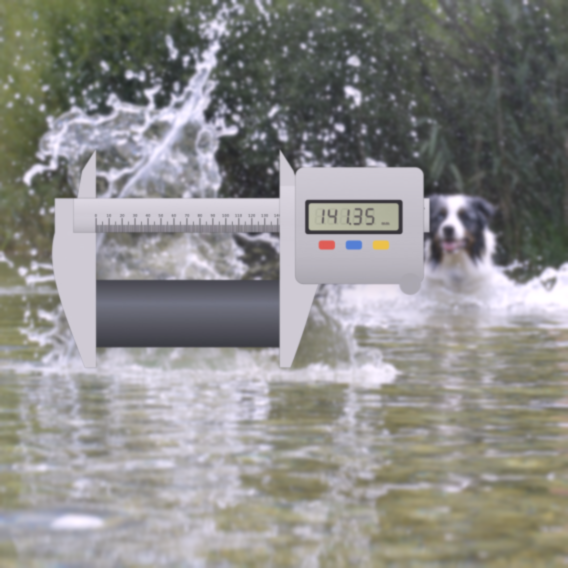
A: 141.35 mm
